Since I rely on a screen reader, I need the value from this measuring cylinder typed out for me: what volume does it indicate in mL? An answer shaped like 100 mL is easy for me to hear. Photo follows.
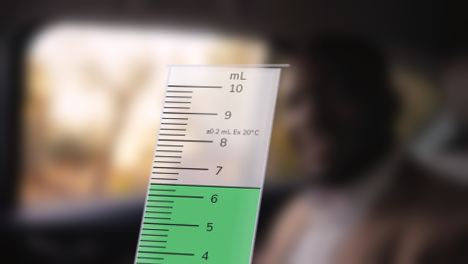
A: 6.4 mL
